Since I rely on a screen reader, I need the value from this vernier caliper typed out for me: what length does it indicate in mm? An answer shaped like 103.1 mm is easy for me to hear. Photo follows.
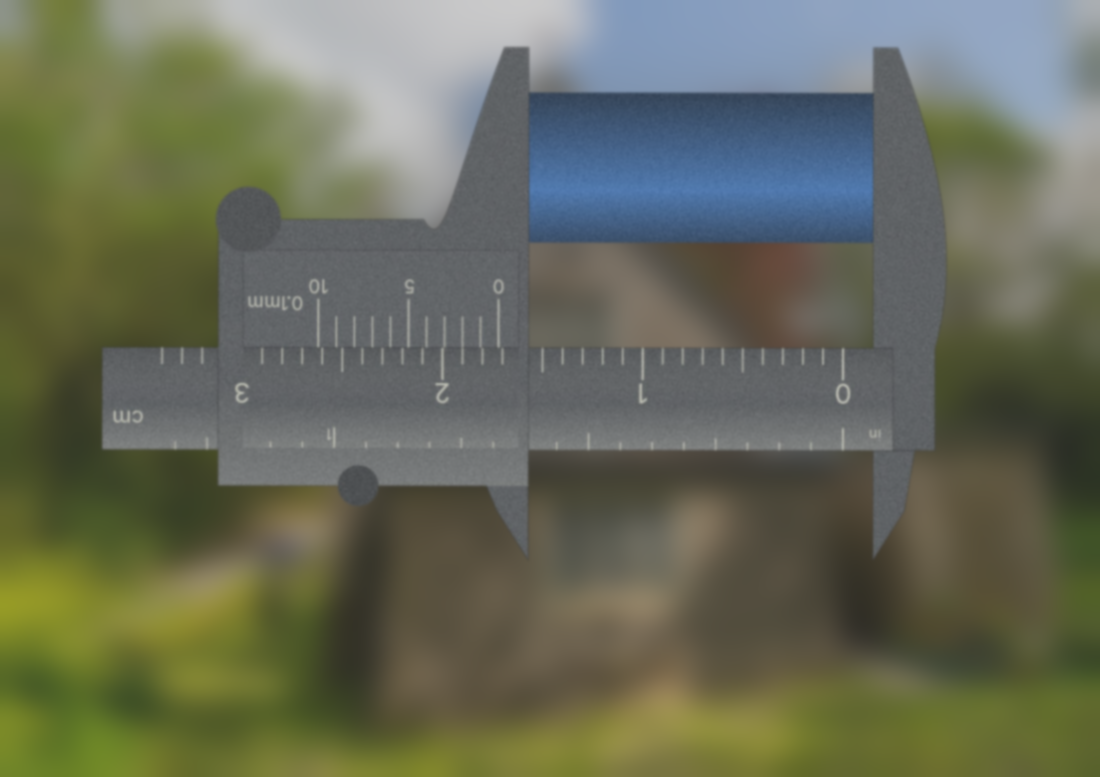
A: 17.2 mm
